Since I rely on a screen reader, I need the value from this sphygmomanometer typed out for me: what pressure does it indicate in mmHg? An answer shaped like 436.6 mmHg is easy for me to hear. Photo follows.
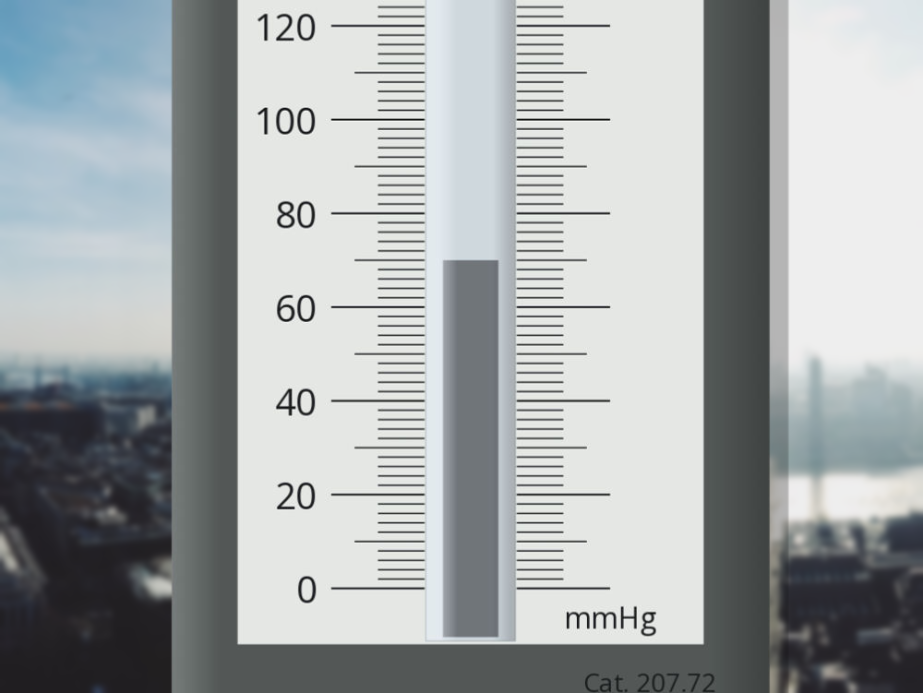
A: 70 mmHg
